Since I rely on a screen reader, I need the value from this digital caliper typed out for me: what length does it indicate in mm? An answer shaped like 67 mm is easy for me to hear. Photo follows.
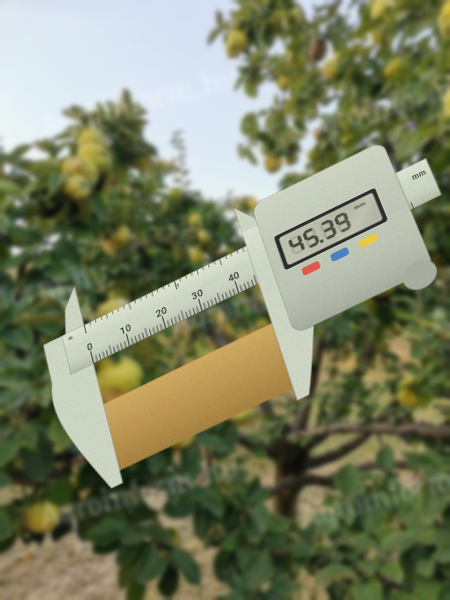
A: 45.39 mm
